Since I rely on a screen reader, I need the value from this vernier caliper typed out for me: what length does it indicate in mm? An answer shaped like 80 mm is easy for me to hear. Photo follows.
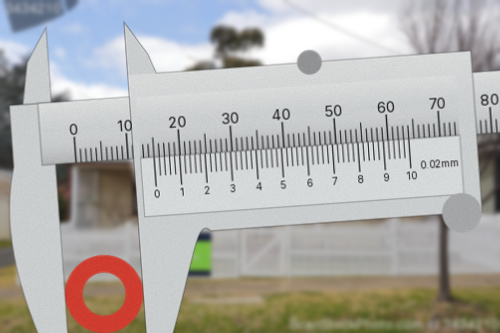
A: 15.0 mm
